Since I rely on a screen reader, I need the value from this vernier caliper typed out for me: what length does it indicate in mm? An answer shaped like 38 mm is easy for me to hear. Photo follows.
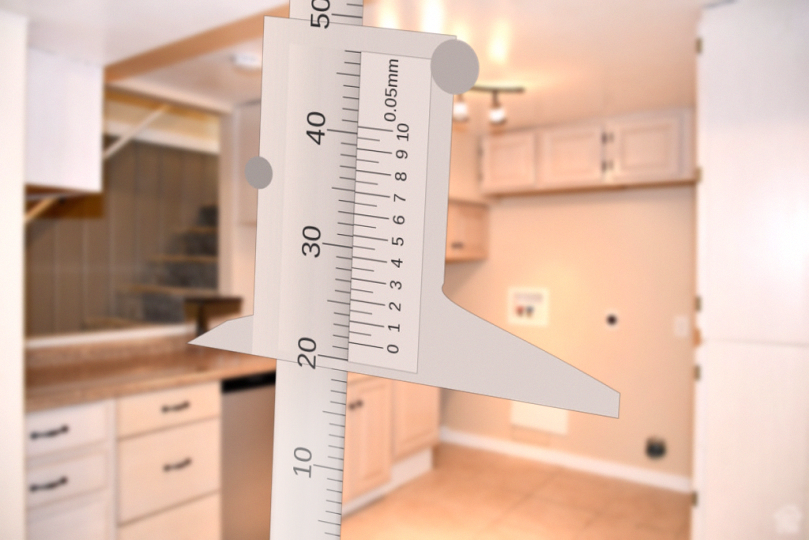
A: 21.6 mm
